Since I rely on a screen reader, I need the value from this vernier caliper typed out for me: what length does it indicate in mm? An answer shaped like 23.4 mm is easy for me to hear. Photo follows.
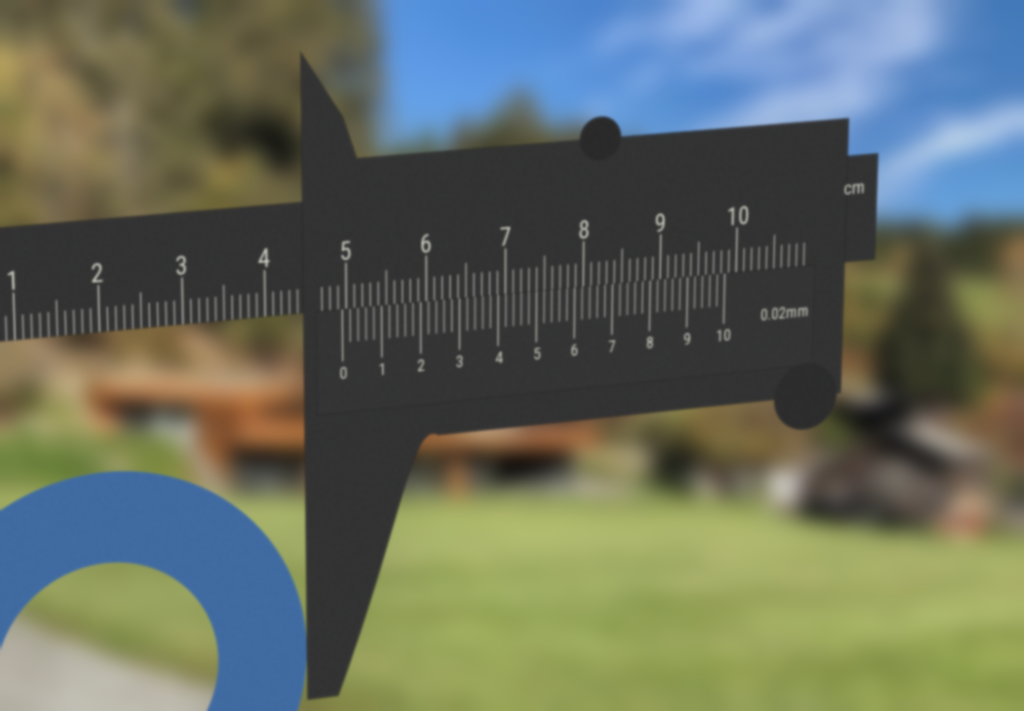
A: 49.5 mm
